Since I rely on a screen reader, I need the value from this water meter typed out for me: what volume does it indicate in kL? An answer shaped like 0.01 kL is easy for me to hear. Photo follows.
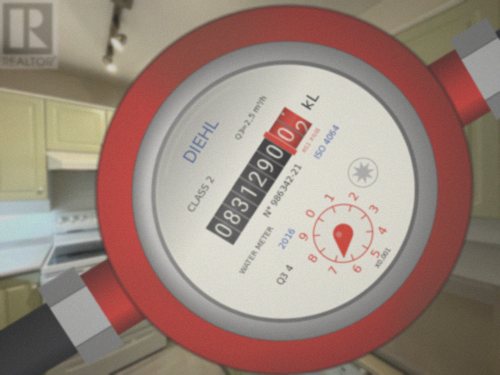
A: 831290.016 kL
